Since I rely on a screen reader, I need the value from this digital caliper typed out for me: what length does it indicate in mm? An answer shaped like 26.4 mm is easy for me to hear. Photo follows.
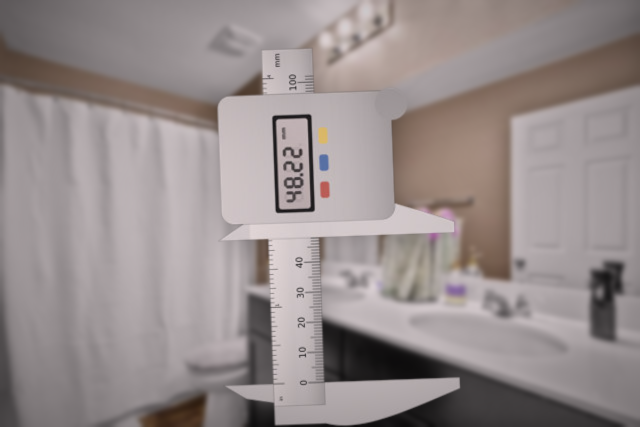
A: 48.22 mm
